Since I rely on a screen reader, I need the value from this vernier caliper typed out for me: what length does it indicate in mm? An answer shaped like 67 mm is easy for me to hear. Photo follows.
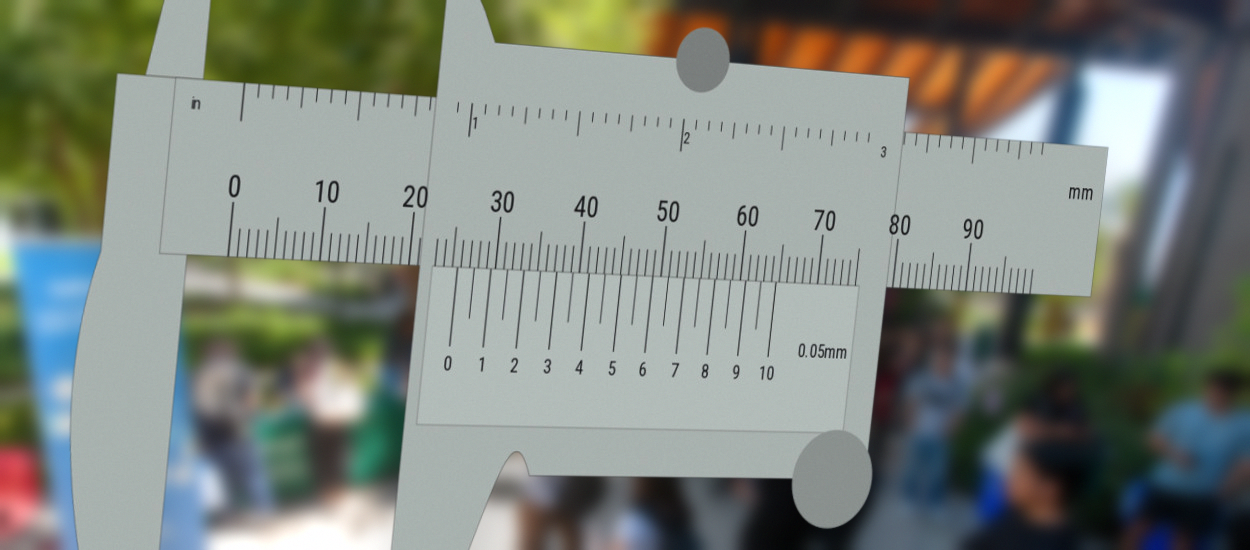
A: 25.6 mm
